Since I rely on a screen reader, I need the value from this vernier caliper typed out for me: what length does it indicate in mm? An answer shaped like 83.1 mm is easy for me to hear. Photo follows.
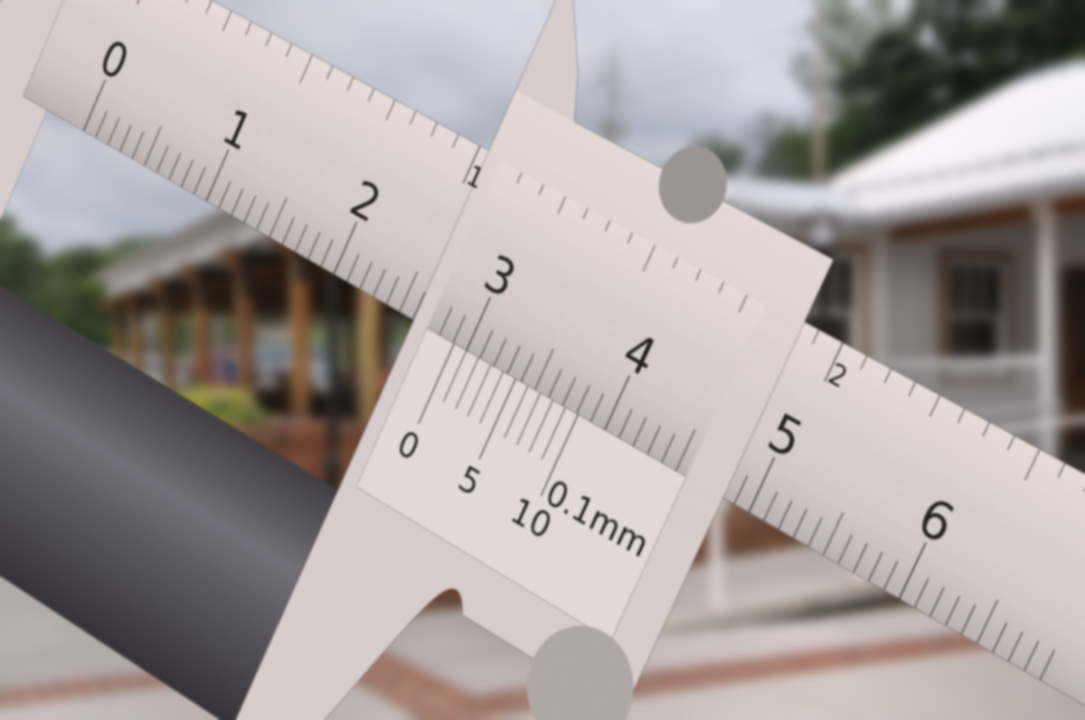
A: 29.1 mm
